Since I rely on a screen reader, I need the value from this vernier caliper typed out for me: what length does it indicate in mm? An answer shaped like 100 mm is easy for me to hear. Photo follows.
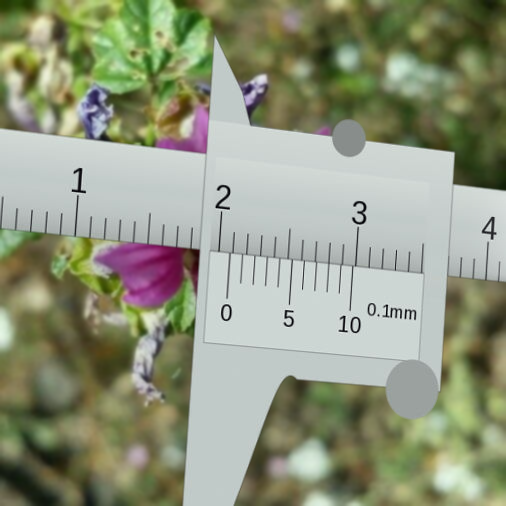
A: 20.8 mm
